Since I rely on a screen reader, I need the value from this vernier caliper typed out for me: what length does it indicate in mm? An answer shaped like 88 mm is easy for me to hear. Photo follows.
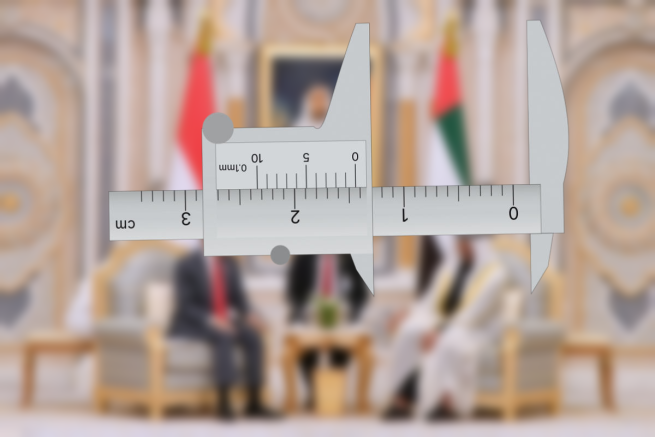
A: 14.4 mm
